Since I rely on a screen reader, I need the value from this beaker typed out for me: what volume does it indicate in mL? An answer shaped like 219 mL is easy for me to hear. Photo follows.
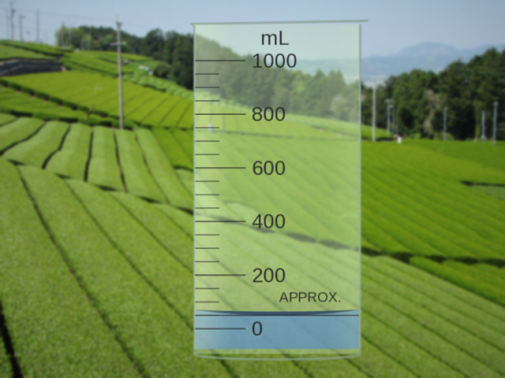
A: 50 mL
